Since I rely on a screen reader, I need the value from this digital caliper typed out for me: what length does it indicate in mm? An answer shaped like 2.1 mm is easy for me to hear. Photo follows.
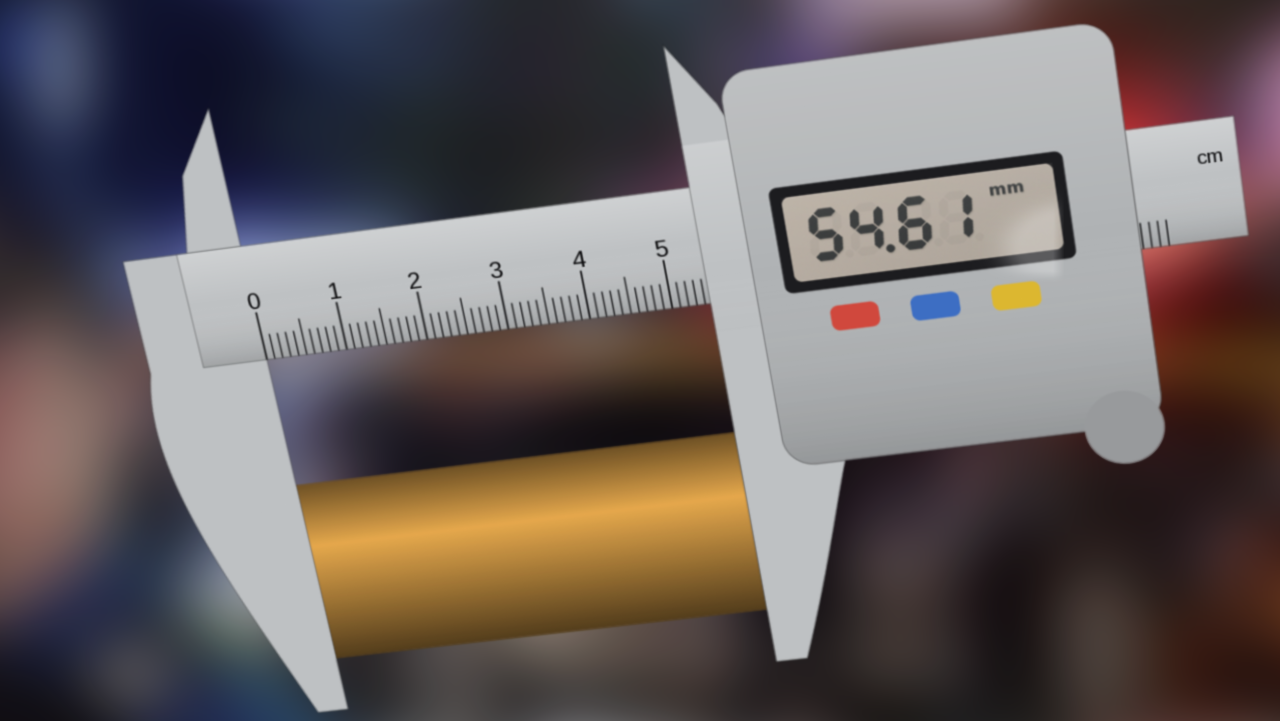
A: 54.61 mm
